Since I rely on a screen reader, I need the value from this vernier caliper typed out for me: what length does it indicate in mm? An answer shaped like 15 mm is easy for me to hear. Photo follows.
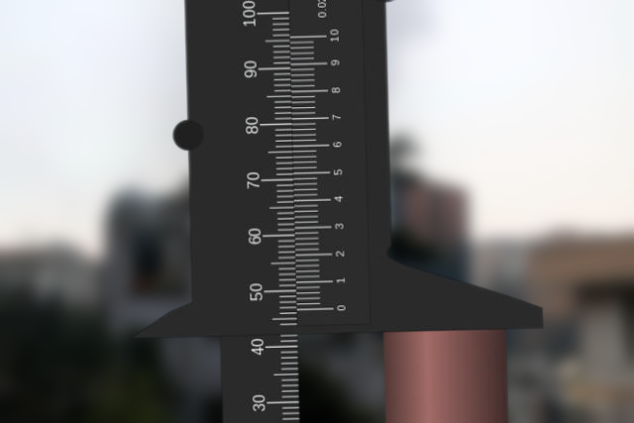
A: 46.6 mm
